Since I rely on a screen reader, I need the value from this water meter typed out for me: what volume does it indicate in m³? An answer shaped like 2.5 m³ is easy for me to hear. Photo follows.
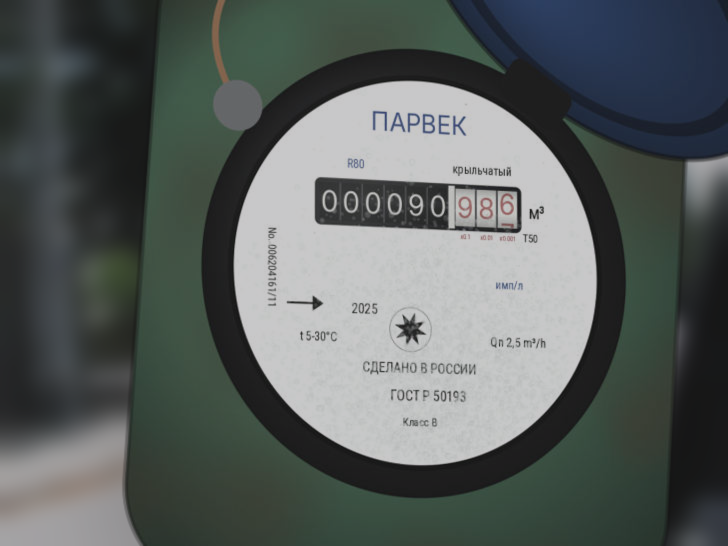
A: 90.986 m³
